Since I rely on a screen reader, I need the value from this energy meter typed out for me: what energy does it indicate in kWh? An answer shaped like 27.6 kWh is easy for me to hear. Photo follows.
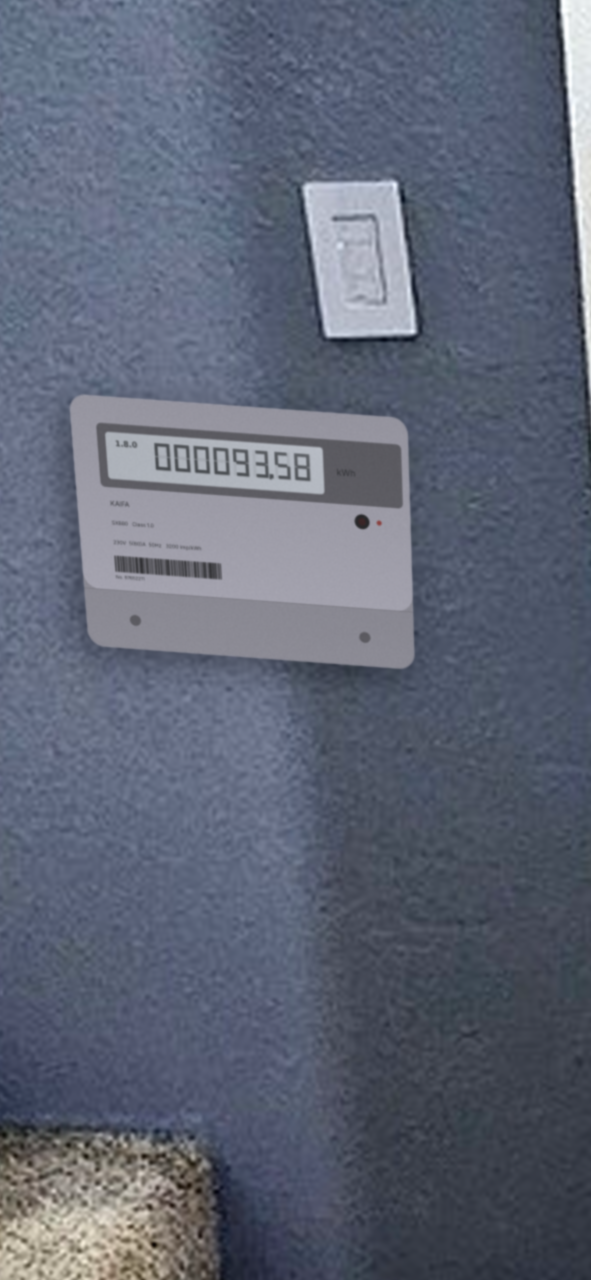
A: 93.58 kWh
